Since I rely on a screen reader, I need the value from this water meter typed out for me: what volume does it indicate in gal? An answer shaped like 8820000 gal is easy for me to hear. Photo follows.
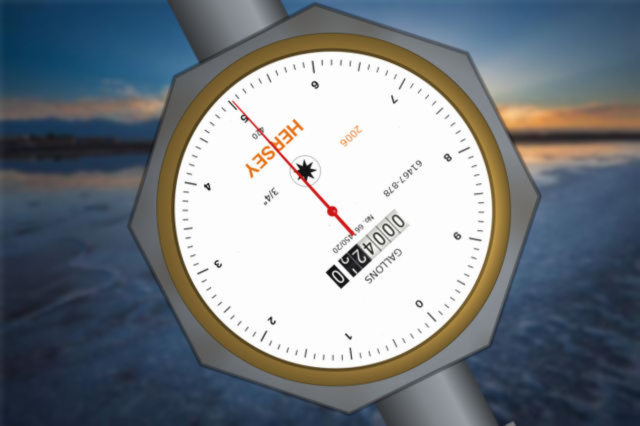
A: 4215.0 gal
